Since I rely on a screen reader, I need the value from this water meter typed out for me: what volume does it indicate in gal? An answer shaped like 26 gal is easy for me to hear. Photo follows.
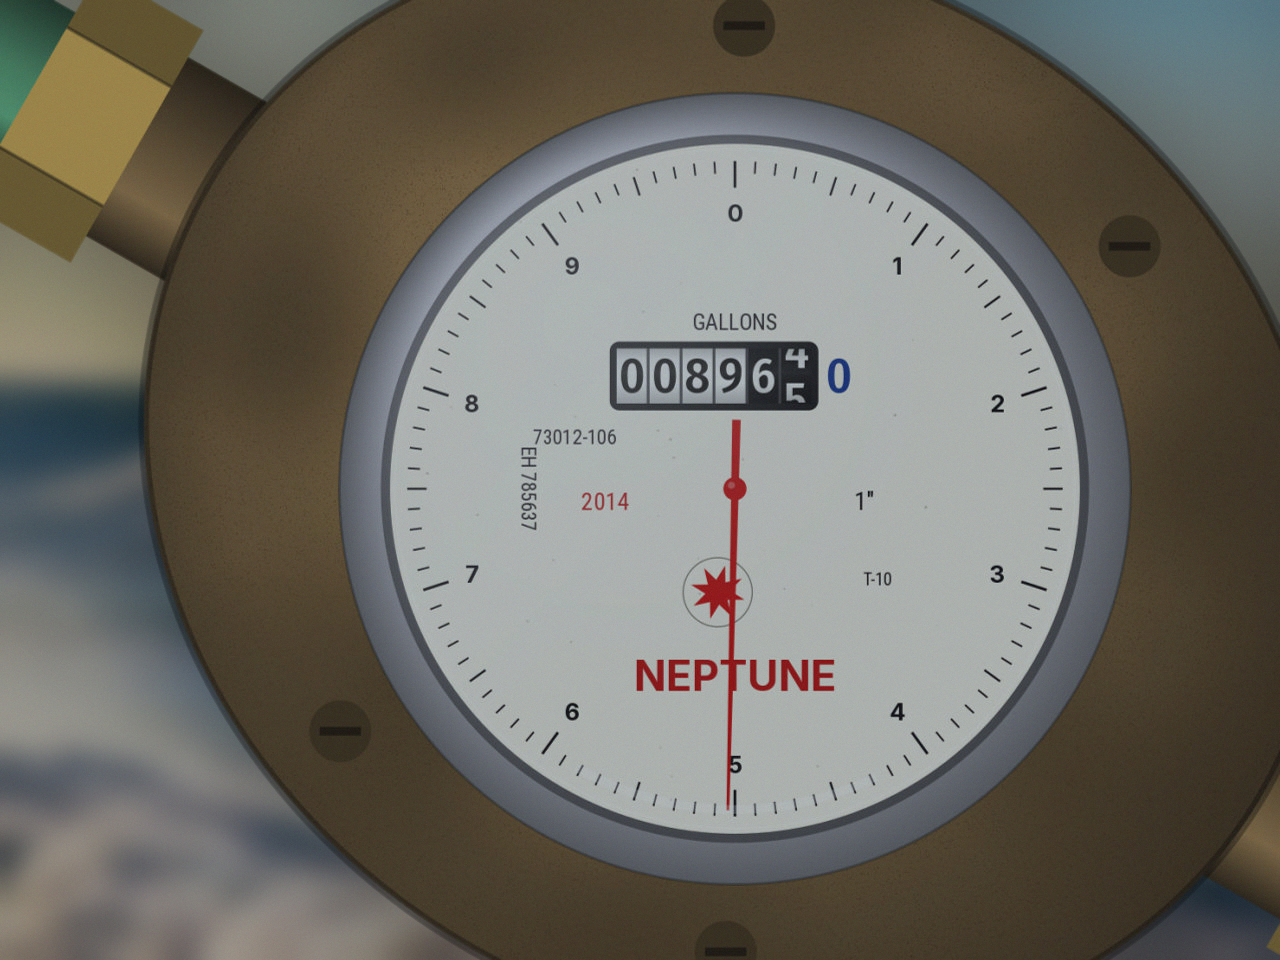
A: 89645.0 gal
